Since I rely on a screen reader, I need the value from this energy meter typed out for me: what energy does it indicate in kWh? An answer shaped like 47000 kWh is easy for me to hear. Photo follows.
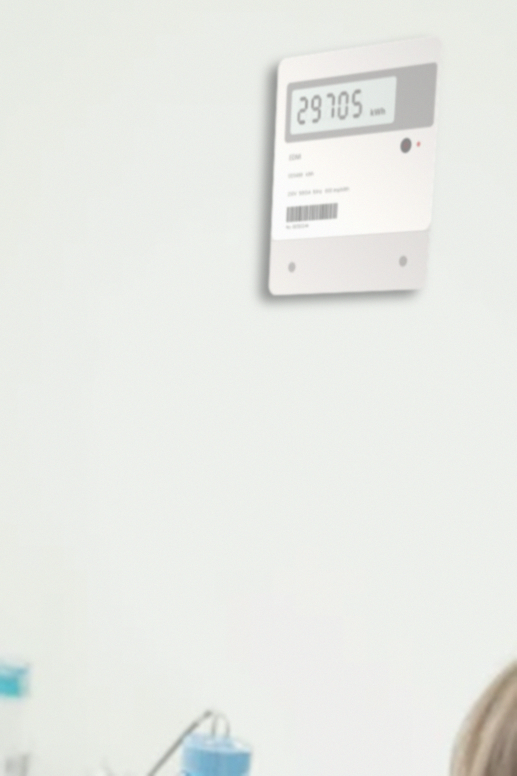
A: 29705 kWh
